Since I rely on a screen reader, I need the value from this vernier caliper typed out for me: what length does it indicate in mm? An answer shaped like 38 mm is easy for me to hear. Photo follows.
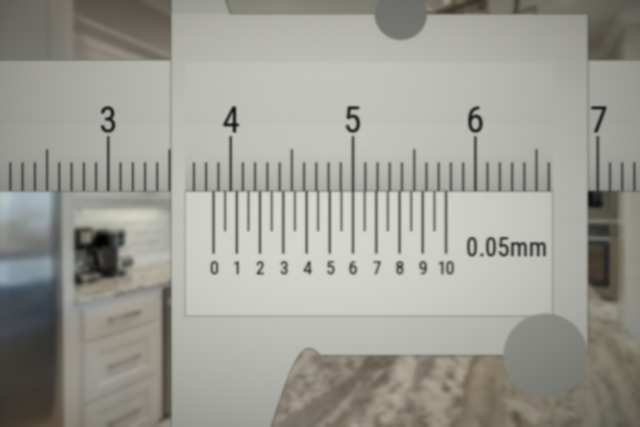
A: 38.6 mm
